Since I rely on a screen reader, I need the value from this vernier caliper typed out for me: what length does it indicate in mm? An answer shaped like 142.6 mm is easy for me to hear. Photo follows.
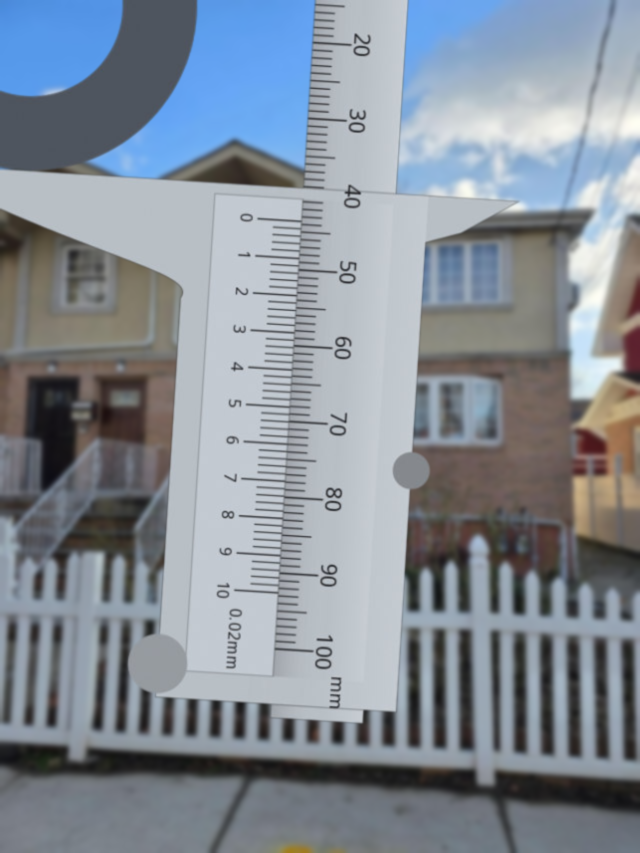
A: 43.6 mm
